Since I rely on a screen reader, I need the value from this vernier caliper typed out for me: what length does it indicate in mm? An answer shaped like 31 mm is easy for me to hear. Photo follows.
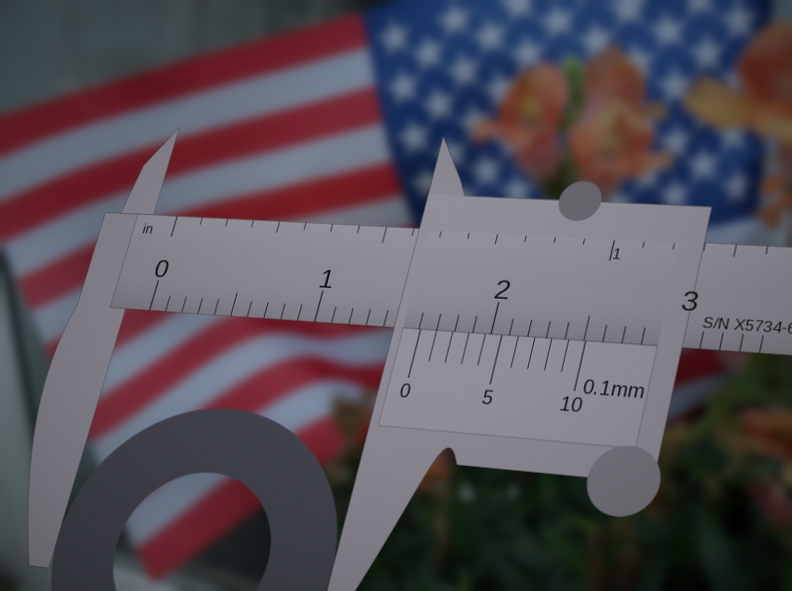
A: 16.1 mm
